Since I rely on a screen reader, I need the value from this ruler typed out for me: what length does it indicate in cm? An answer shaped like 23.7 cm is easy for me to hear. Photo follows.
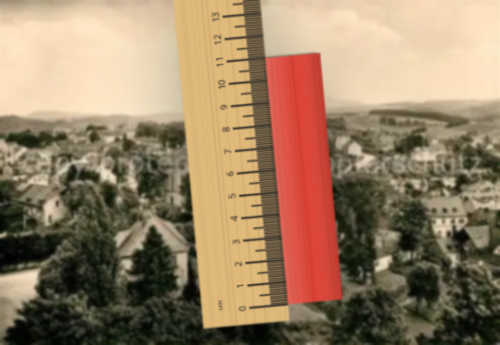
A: 11 cm
